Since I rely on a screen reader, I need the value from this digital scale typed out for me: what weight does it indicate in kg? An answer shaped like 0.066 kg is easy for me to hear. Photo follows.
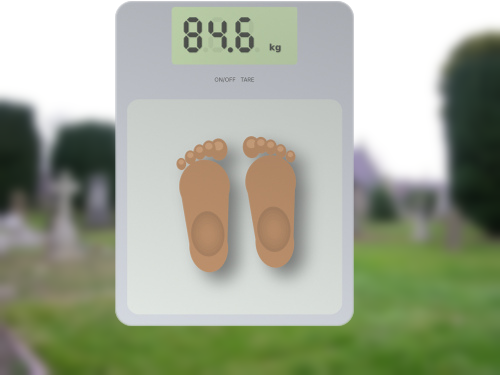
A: 84.6 kg
